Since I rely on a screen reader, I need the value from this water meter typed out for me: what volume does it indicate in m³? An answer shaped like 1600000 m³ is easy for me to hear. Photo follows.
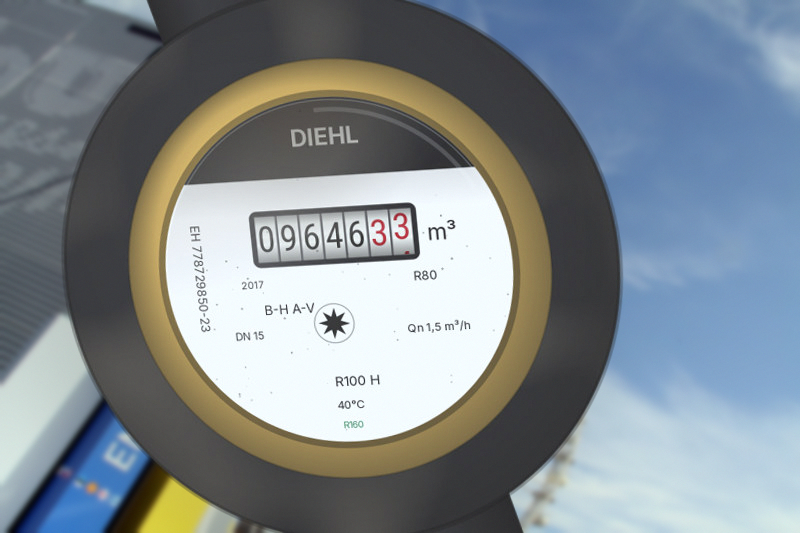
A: 9646.33 m³
